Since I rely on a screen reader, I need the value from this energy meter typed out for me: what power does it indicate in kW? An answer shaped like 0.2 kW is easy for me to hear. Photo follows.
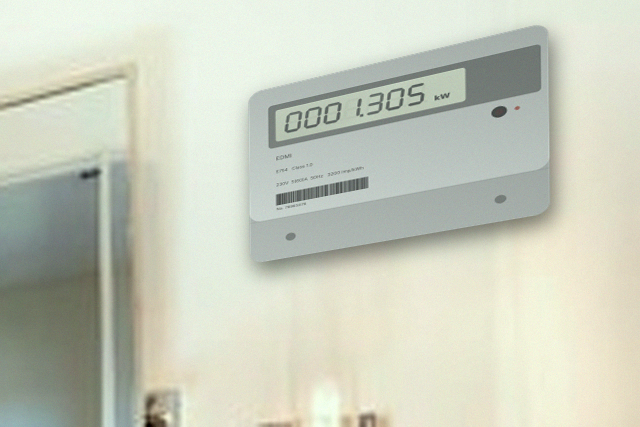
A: 1.305 kW
